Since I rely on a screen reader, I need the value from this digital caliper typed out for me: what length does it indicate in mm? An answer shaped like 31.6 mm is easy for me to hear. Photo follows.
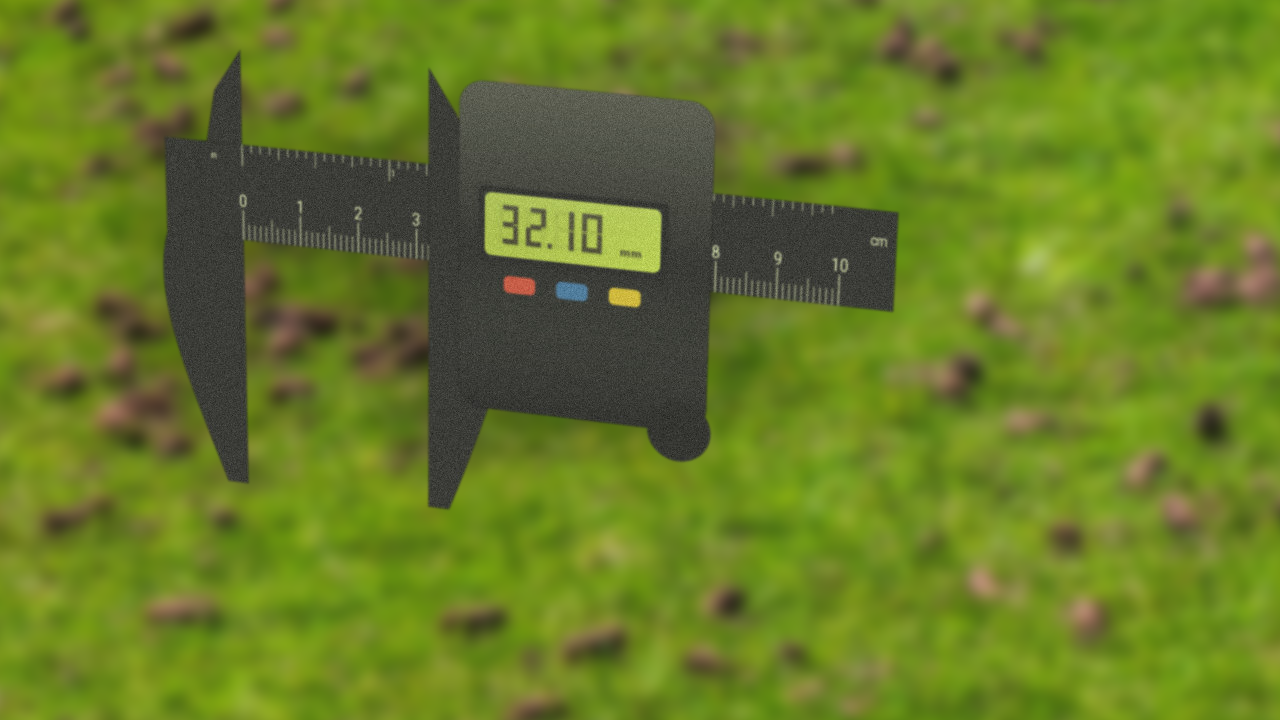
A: 32.10 mm
